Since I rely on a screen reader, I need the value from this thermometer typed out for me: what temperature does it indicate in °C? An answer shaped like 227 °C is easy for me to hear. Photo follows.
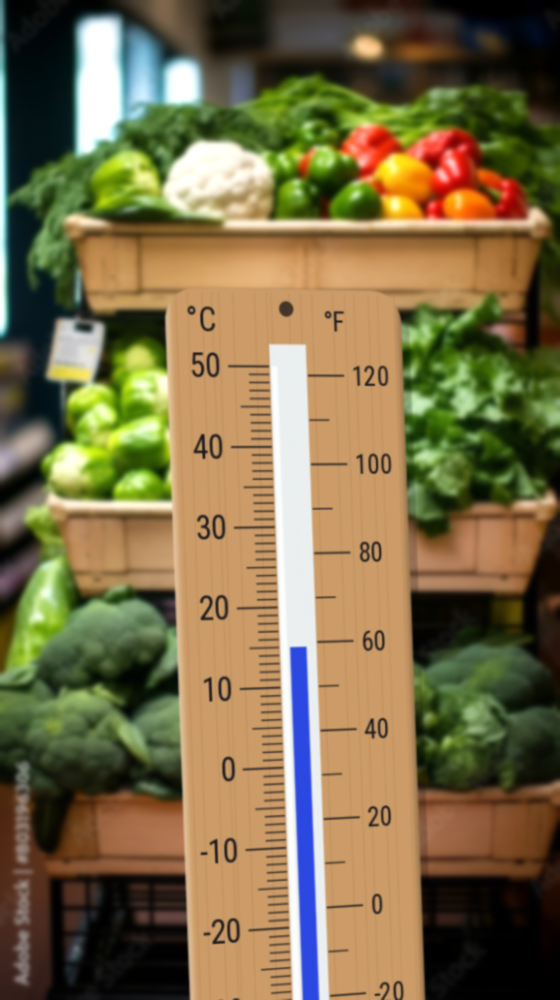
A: 15 °C
